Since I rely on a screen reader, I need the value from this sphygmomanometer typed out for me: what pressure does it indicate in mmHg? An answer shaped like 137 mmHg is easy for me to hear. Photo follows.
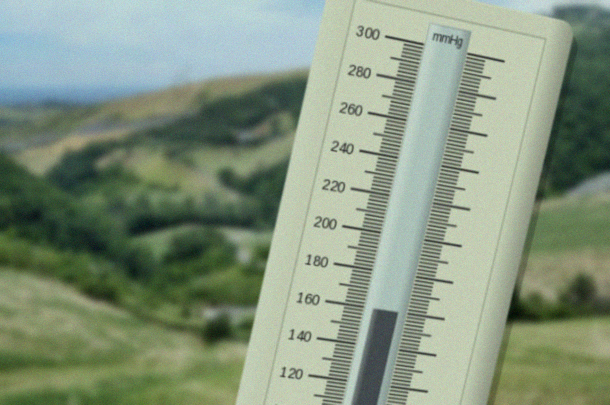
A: 160 mmHg
